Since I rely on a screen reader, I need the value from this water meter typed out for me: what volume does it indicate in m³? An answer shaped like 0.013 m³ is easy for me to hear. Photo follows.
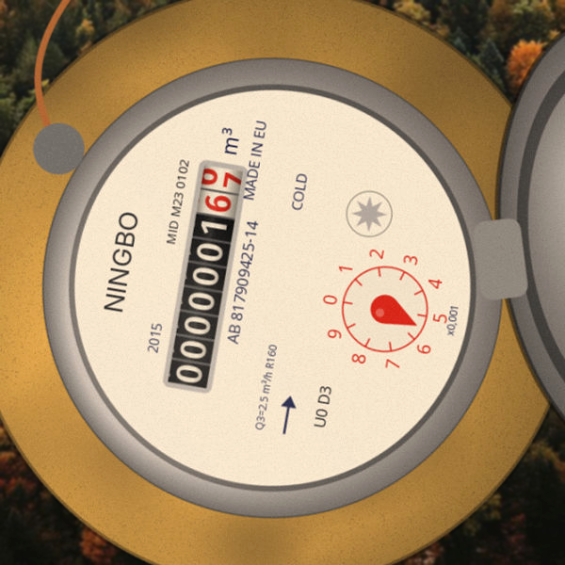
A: 1.665 m³
